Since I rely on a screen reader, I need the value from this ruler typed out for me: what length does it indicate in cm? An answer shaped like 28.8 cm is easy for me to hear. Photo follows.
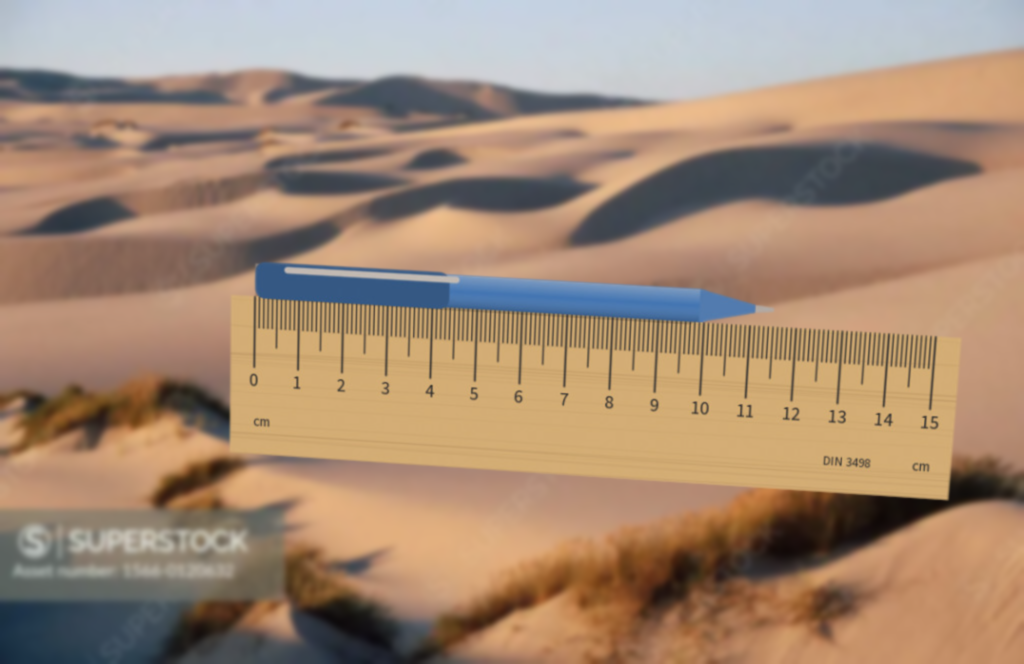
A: 11.5 cm
